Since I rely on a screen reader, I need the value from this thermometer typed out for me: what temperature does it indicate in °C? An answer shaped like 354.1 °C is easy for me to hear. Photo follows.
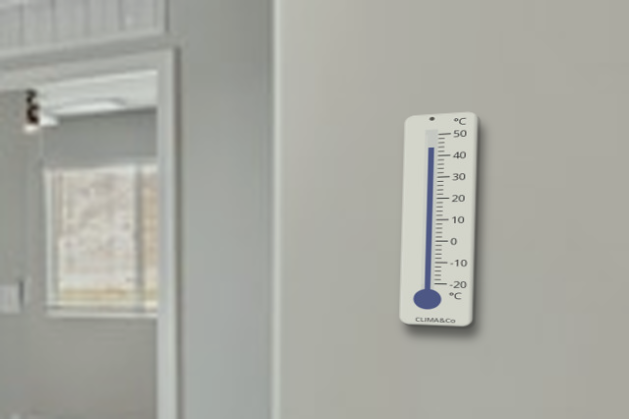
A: 44 °C
